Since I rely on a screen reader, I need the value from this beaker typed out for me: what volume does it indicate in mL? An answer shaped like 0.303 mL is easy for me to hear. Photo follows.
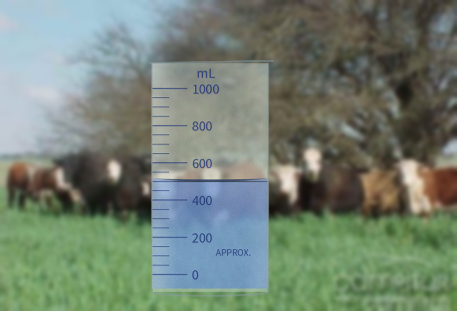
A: 500 mL
